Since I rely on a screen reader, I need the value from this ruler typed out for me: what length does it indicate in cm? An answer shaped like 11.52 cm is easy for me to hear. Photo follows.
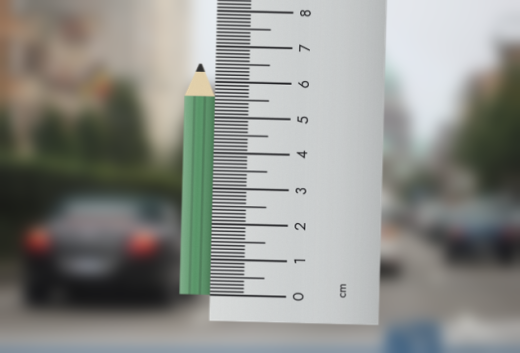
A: 6.5 cm
